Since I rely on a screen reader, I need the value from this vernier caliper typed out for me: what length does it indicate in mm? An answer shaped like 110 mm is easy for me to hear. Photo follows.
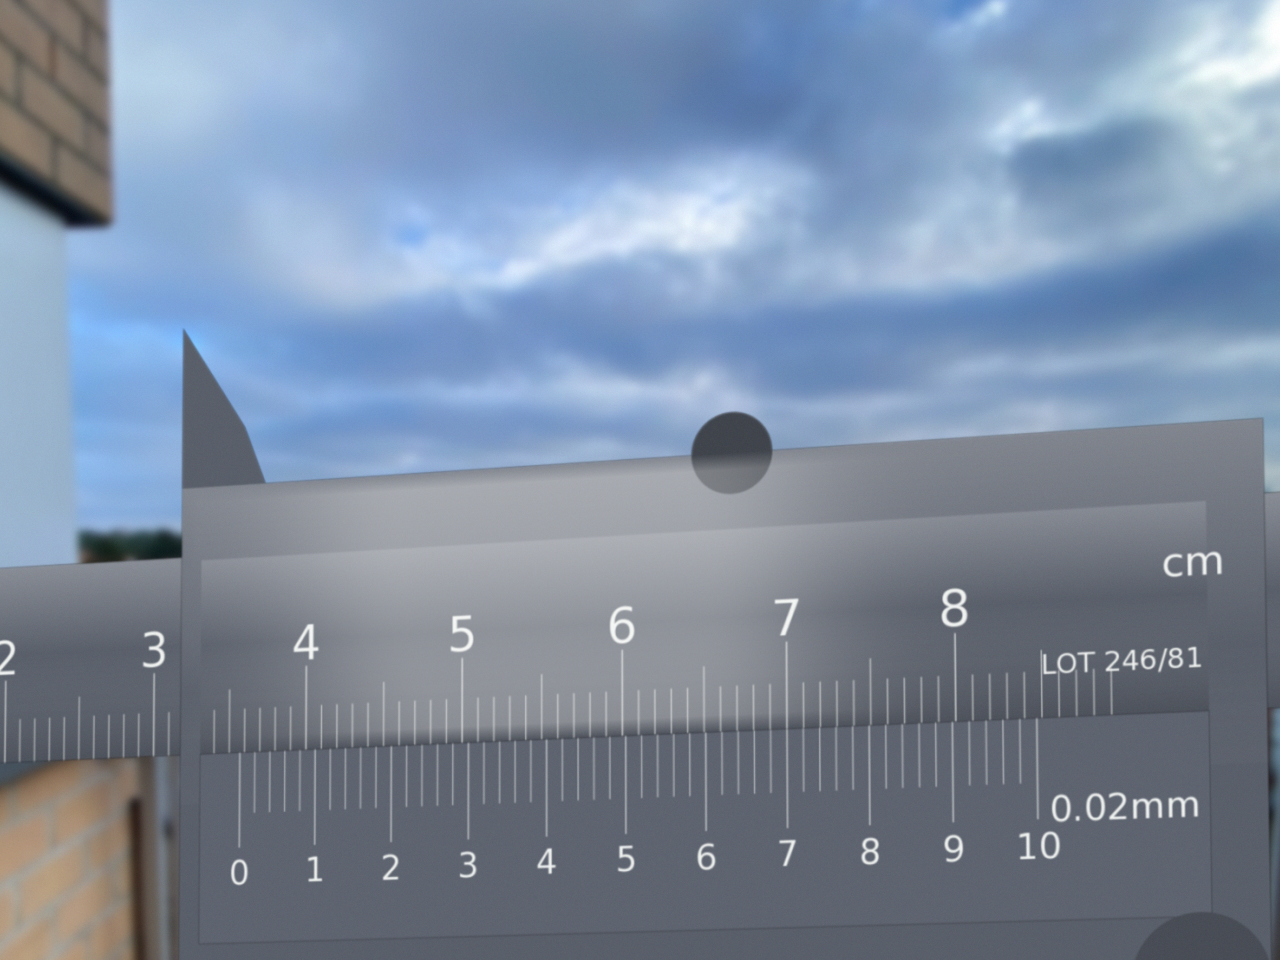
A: 35.7 mm
